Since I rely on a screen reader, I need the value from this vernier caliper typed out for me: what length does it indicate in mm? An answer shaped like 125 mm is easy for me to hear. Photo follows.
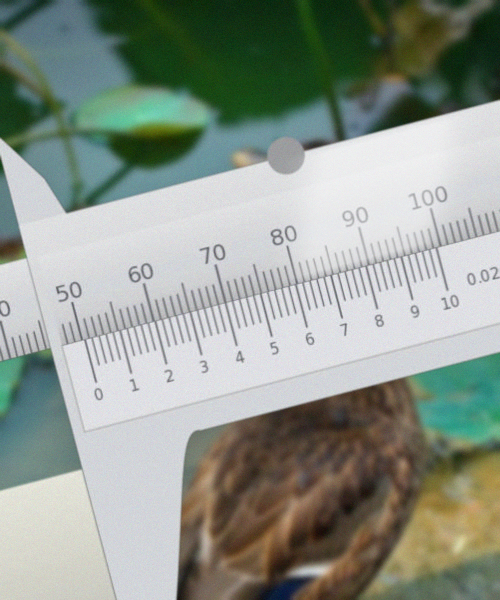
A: 50.4 mm
